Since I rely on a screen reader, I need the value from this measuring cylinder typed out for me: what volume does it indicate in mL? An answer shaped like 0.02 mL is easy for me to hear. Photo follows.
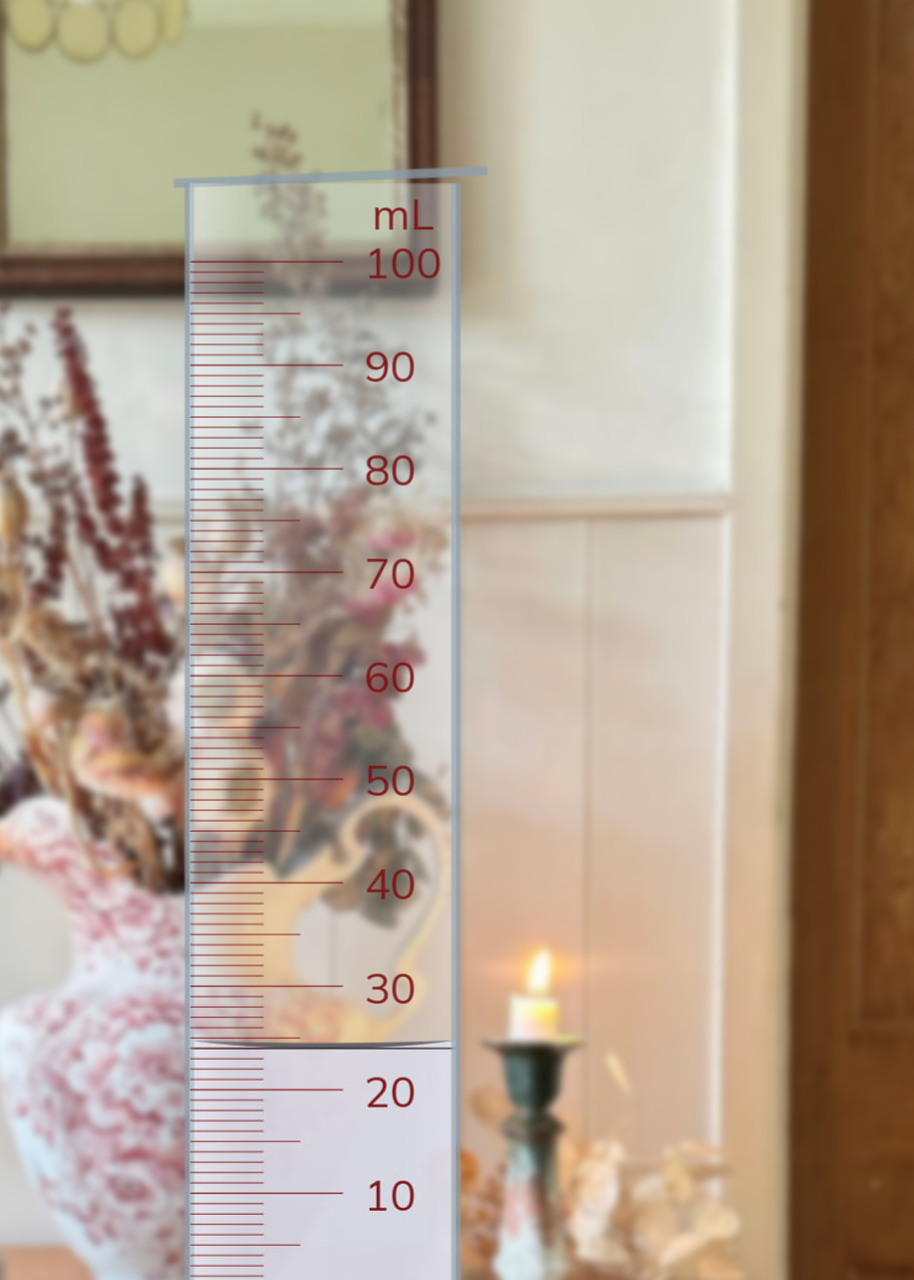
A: 24 mL
